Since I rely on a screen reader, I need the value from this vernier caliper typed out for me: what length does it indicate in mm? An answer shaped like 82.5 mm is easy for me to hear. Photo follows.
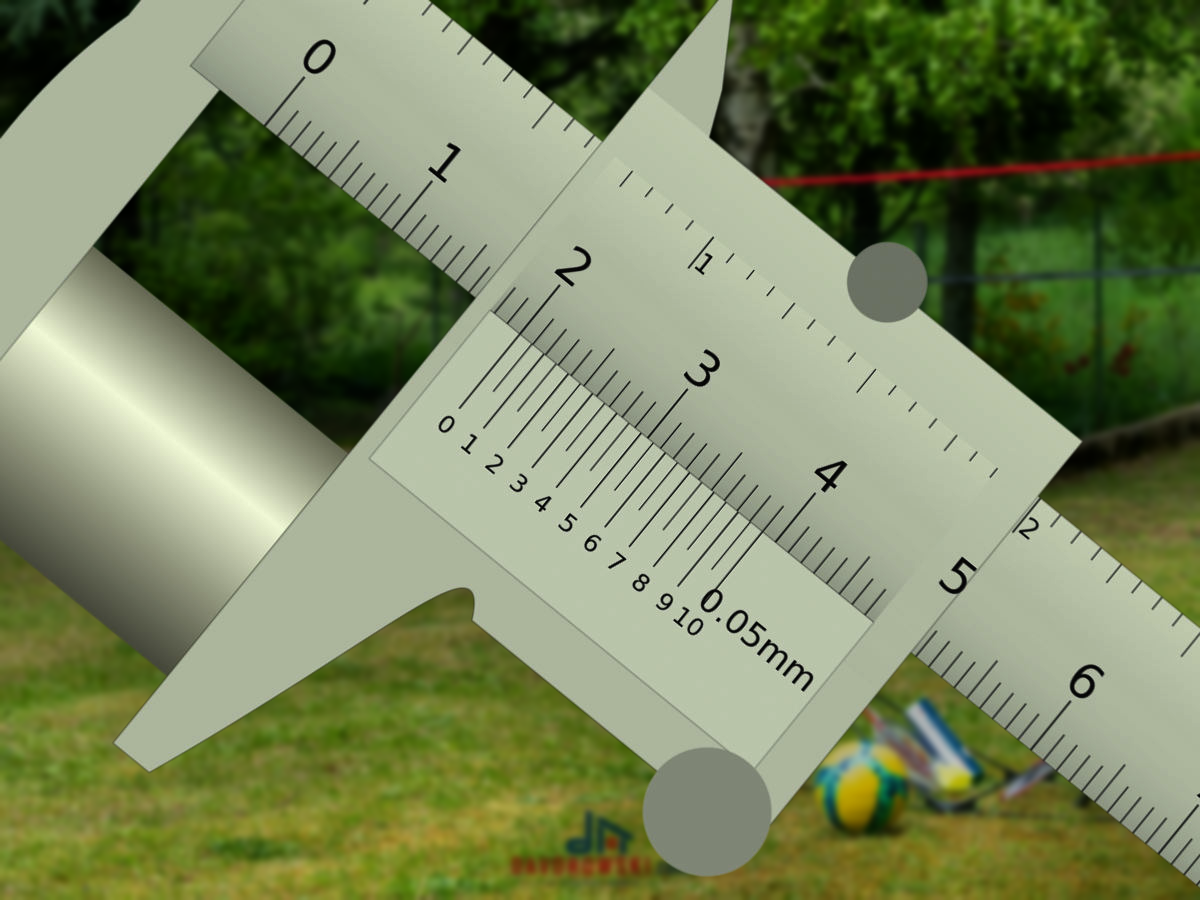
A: 20.0 mm
